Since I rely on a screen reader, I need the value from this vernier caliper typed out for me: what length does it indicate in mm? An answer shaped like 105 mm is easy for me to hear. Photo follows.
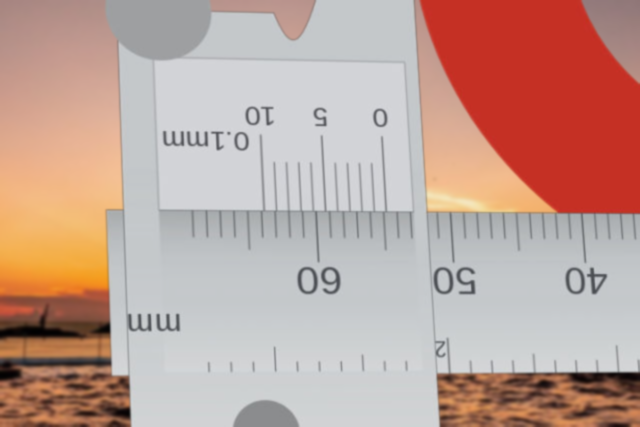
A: 54.8 mm
